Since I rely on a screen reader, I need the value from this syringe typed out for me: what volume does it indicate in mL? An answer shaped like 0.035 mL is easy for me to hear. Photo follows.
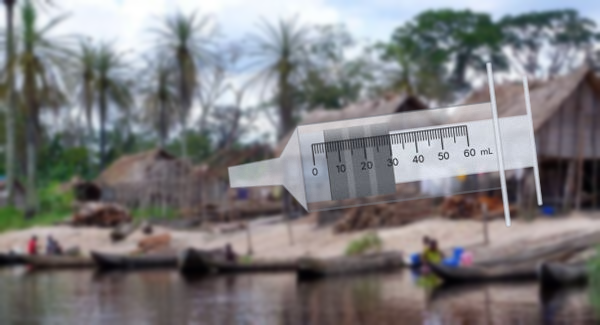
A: 5 mL
